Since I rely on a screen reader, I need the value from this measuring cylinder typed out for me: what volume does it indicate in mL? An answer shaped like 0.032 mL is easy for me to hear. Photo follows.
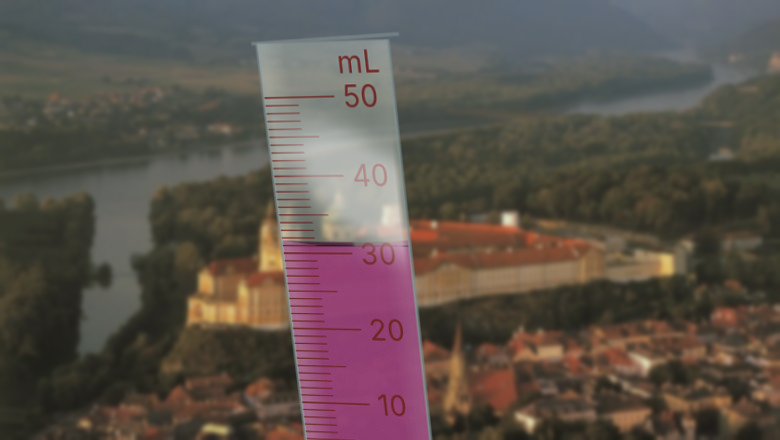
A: 31 mL
